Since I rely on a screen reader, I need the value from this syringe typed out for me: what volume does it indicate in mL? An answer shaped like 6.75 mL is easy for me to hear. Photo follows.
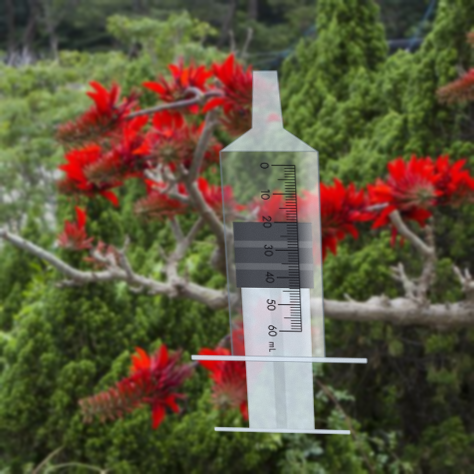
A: 20 mL
